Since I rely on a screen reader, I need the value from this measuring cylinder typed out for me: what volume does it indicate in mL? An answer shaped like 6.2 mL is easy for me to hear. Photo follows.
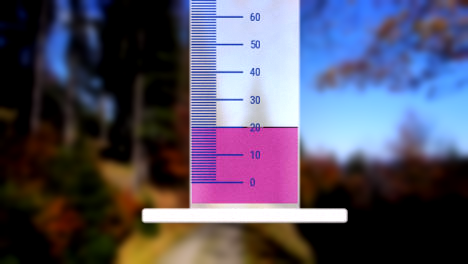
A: 20 mL
